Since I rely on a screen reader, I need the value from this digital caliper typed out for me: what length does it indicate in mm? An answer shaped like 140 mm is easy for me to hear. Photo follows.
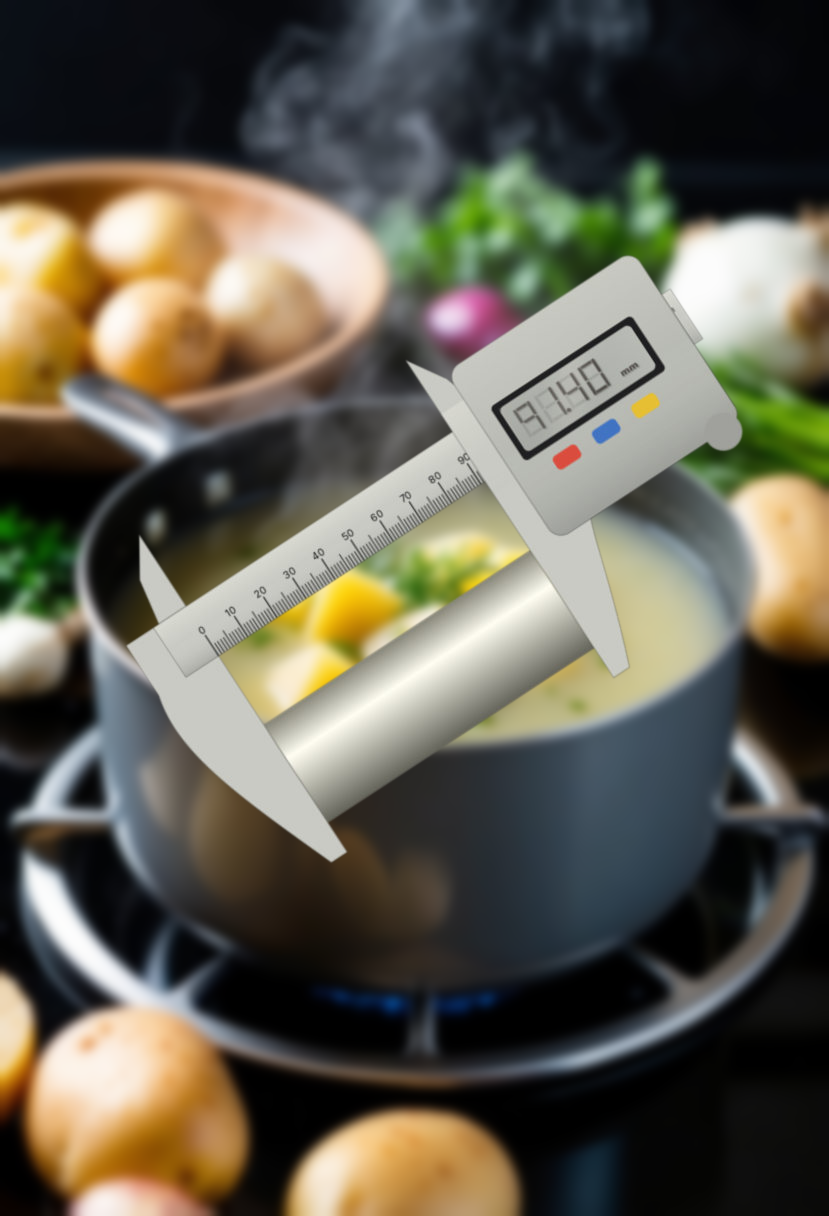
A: 91.40 mm
